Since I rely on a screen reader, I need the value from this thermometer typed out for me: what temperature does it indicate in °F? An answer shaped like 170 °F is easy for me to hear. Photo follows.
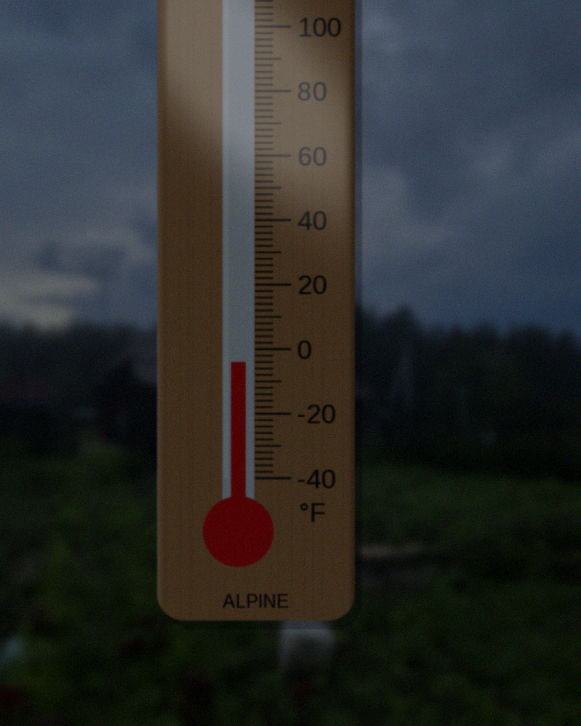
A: -4 °F
